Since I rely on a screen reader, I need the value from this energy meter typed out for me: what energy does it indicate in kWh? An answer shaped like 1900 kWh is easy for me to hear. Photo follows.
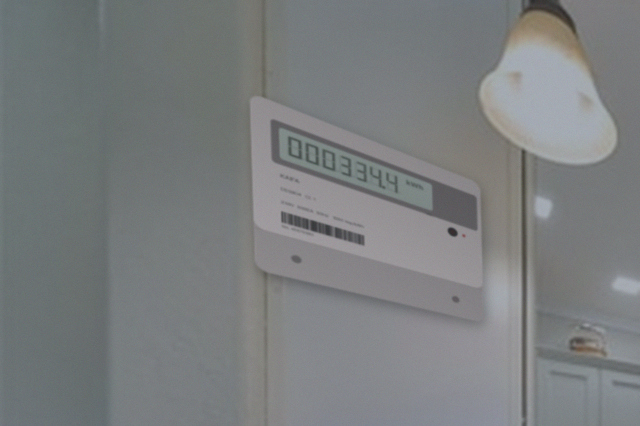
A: 334.4 kWh
